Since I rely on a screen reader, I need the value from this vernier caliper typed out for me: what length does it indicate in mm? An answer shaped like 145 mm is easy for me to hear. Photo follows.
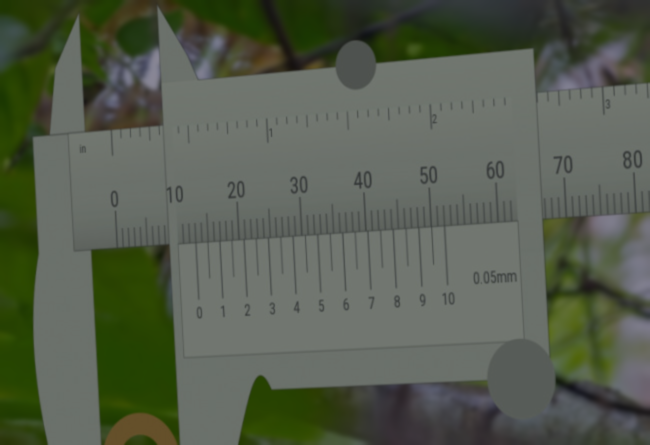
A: 13.0 mm
